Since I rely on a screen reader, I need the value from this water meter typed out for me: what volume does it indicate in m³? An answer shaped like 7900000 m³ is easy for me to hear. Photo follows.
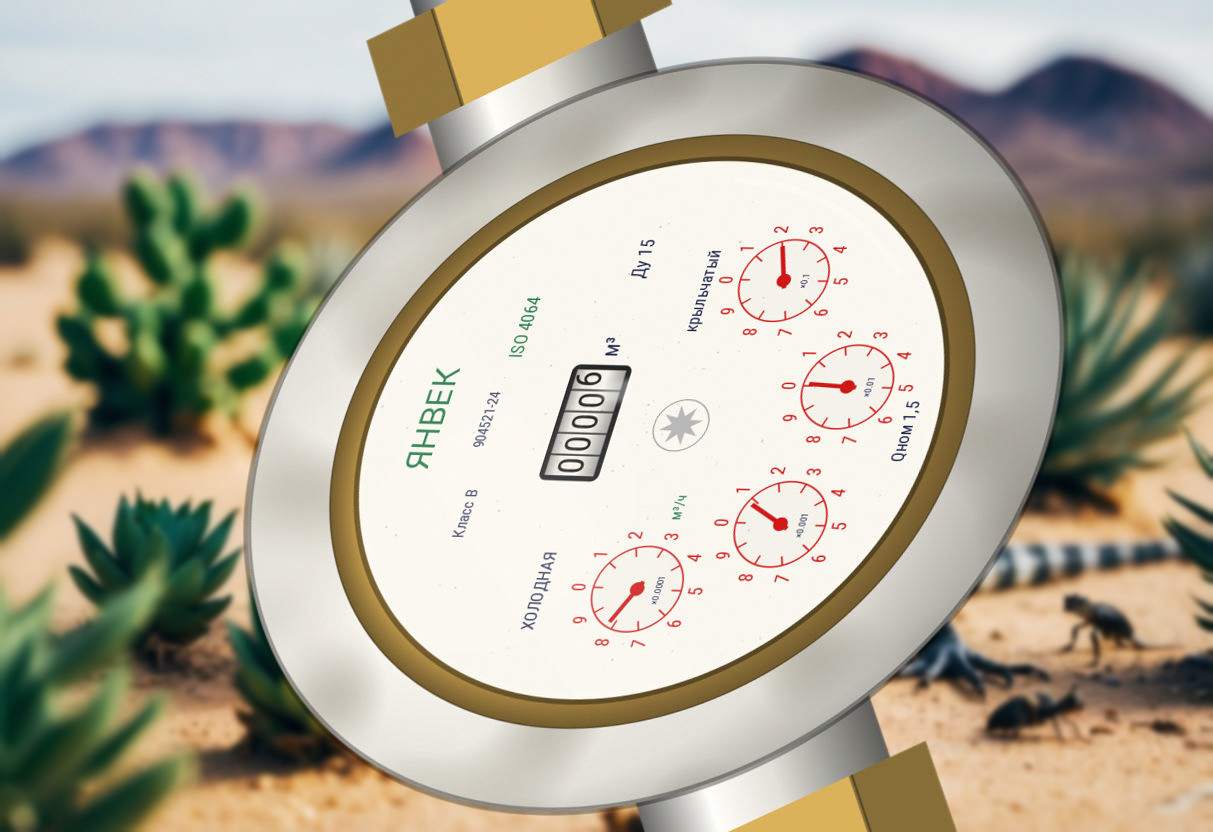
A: 6.2008 m³
